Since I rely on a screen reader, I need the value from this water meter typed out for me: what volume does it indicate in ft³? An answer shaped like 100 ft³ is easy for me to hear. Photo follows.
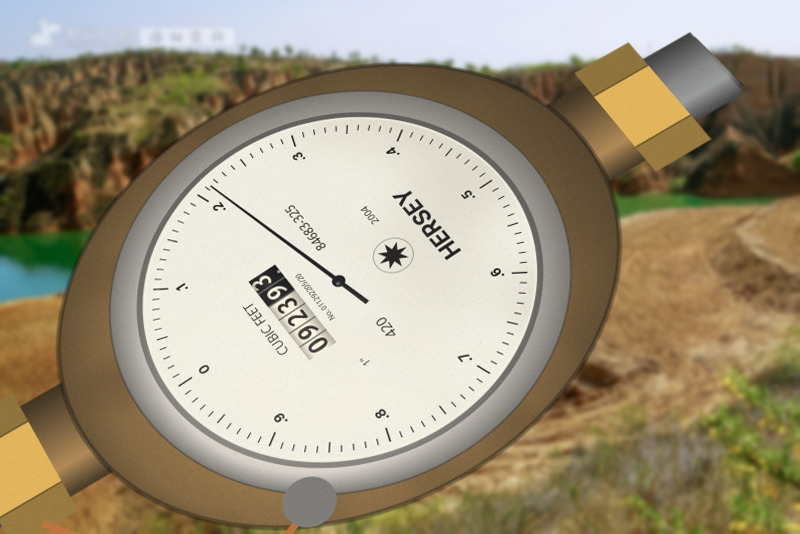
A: 92393.21 ft³
